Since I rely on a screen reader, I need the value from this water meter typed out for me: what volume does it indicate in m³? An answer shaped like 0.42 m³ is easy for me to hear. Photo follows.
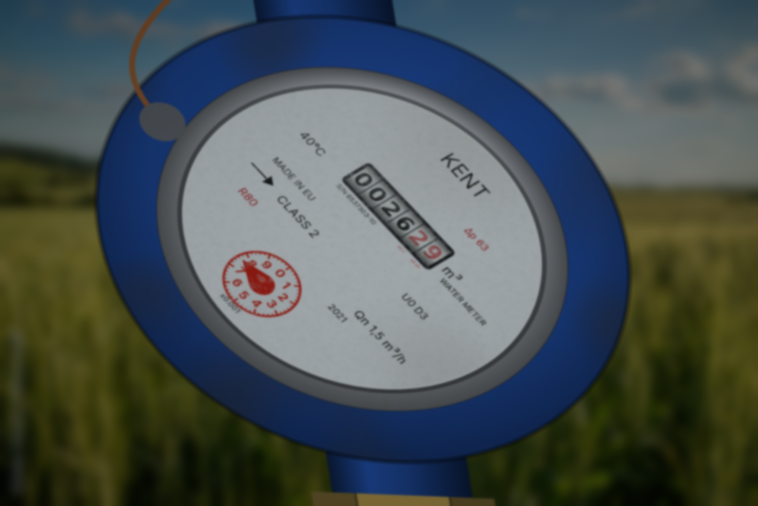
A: 26.297 m³
